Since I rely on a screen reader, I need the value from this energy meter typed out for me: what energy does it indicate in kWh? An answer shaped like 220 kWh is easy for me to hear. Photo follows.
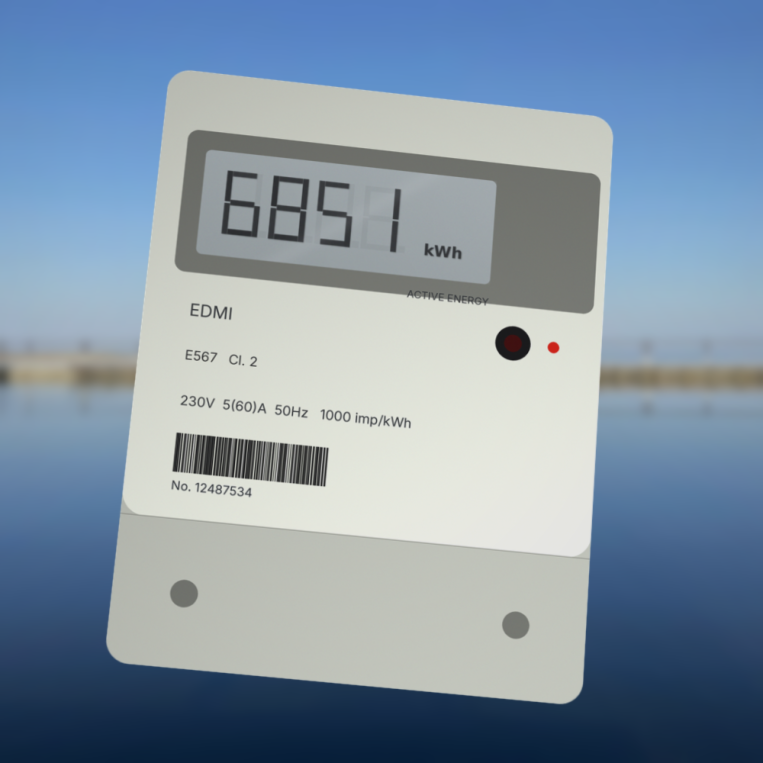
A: 6851 kWh
